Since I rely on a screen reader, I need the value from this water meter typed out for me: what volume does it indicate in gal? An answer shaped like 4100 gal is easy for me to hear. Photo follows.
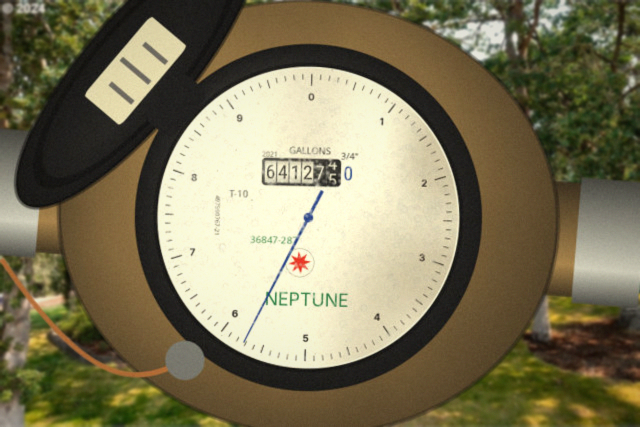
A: 6412745.7 gal
